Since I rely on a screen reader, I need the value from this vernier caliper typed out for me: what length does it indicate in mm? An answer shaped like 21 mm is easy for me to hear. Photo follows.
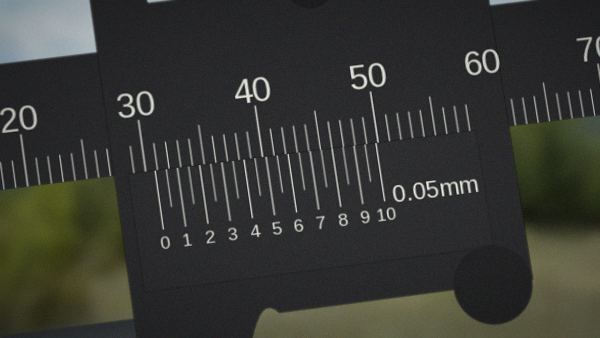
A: 30.8 mm
